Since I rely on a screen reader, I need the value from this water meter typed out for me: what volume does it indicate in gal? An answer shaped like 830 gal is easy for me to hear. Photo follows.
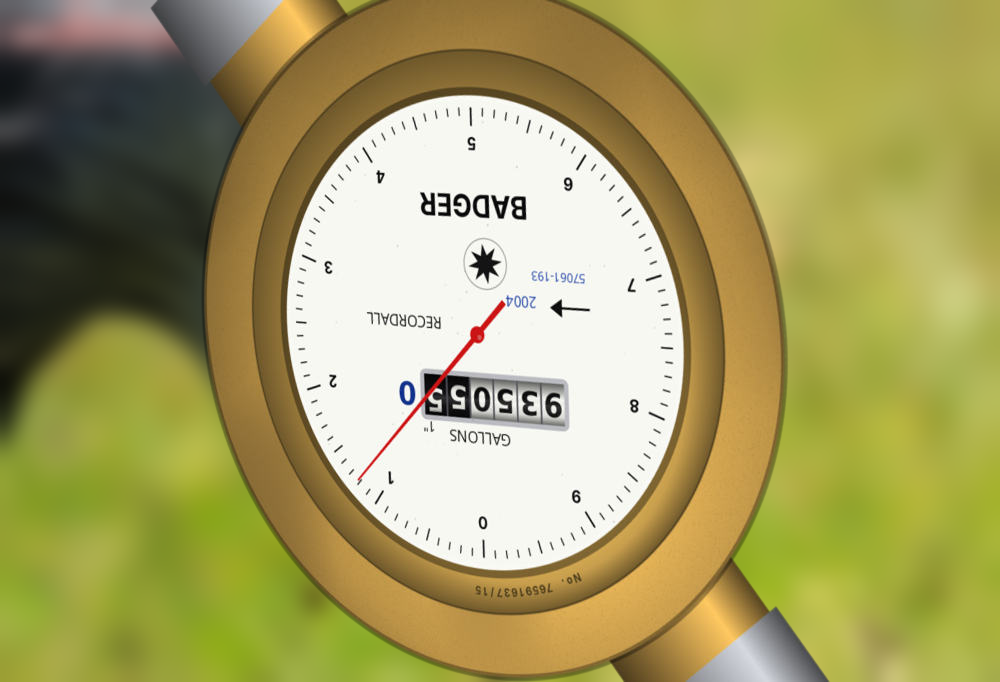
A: 9350551.2 gal
